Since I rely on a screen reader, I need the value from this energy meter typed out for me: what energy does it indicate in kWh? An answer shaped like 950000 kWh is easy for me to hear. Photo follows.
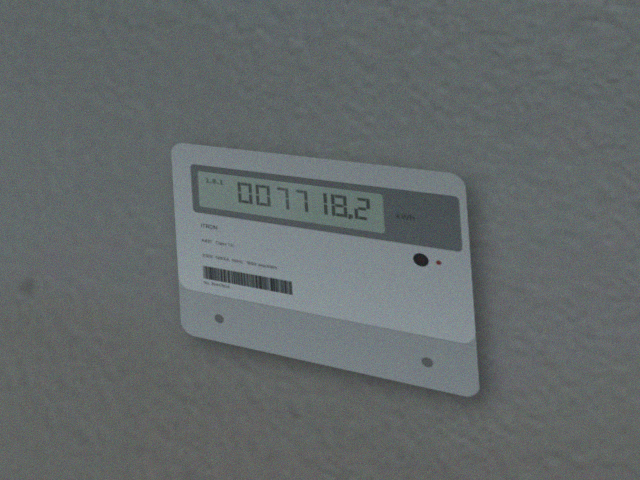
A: 7718.2 kWh
